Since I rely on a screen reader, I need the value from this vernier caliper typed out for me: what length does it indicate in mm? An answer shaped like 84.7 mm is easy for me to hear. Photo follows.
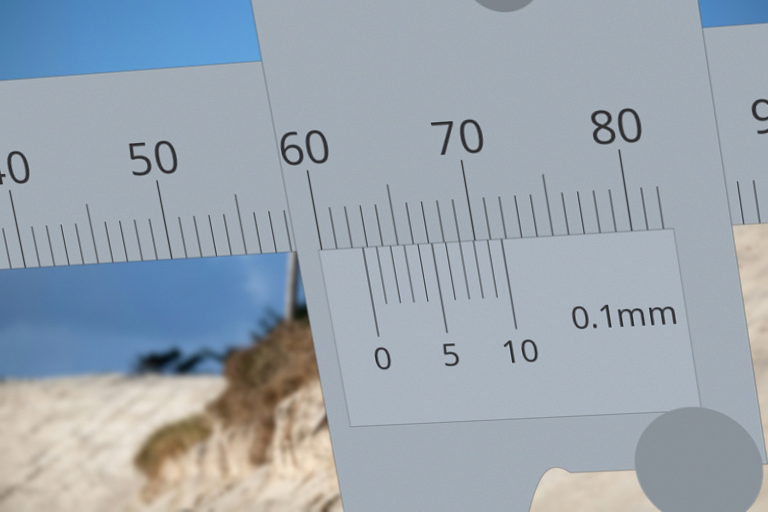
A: 62.7 mm
